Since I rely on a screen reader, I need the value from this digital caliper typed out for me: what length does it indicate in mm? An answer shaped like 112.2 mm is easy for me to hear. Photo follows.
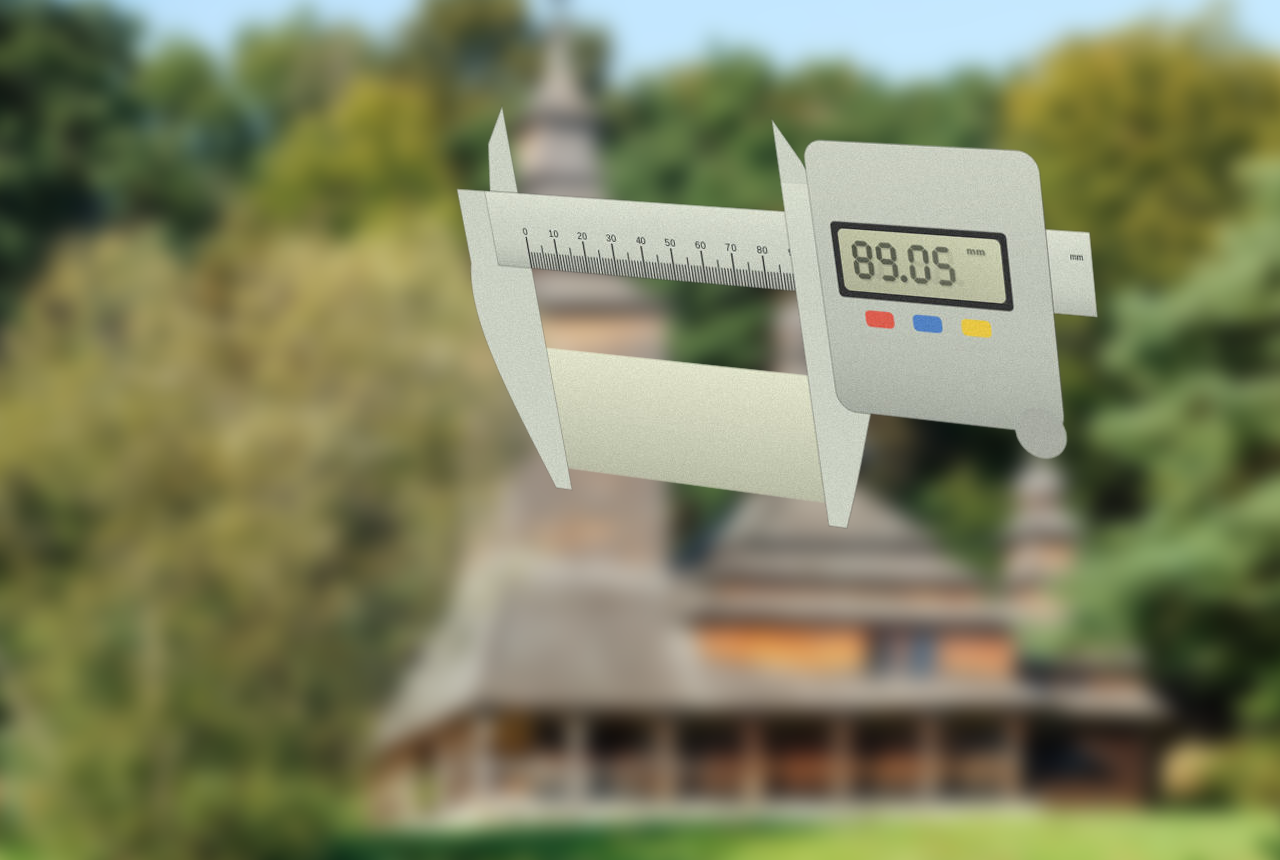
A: 89.05 mm
